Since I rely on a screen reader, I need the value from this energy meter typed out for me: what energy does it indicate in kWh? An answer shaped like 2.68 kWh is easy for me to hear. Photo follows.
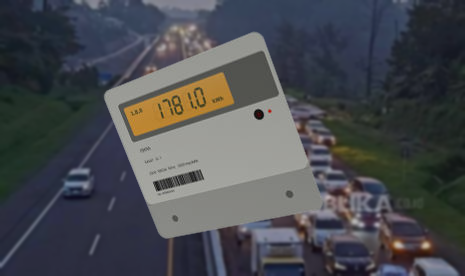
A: 1781.0 kWh
